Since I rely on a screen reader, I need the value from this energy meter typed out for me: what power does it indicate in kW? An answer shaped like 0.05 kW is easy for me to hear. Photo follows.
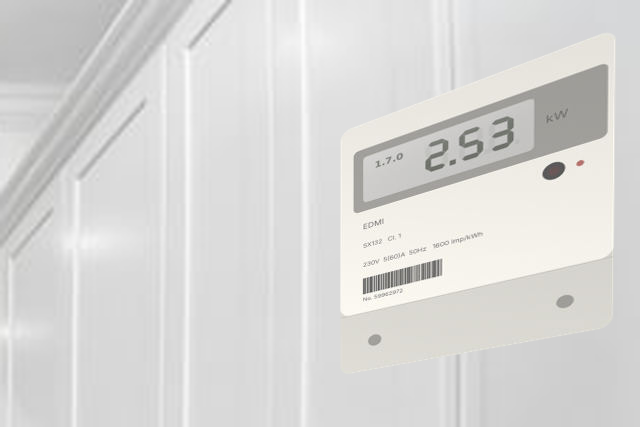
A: 2.53 kW
